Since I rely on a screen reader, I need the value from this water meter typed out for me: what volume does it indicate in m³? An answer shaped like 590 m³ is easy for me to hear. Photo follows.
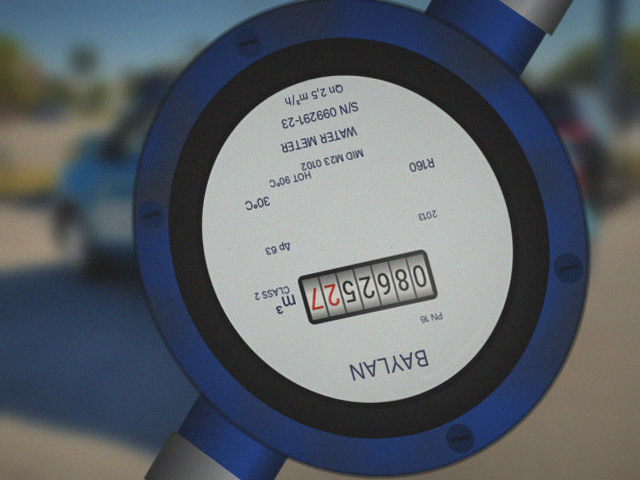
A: 8625.27 m³
